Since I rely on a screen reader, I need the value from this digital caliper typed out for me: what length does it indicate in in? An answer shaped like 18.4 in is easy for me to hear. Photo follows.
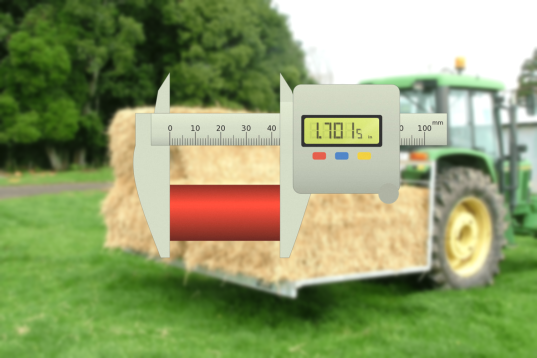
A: 1.7015 in
